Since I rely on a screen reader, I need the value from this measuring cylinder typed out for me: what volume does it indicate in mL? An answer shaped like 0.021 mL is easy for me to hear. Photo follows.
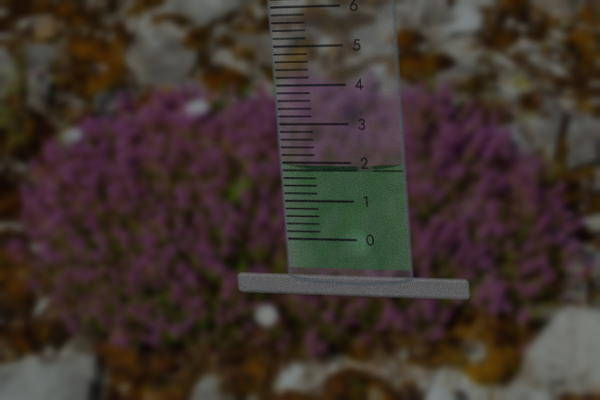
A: 1.8 mL
